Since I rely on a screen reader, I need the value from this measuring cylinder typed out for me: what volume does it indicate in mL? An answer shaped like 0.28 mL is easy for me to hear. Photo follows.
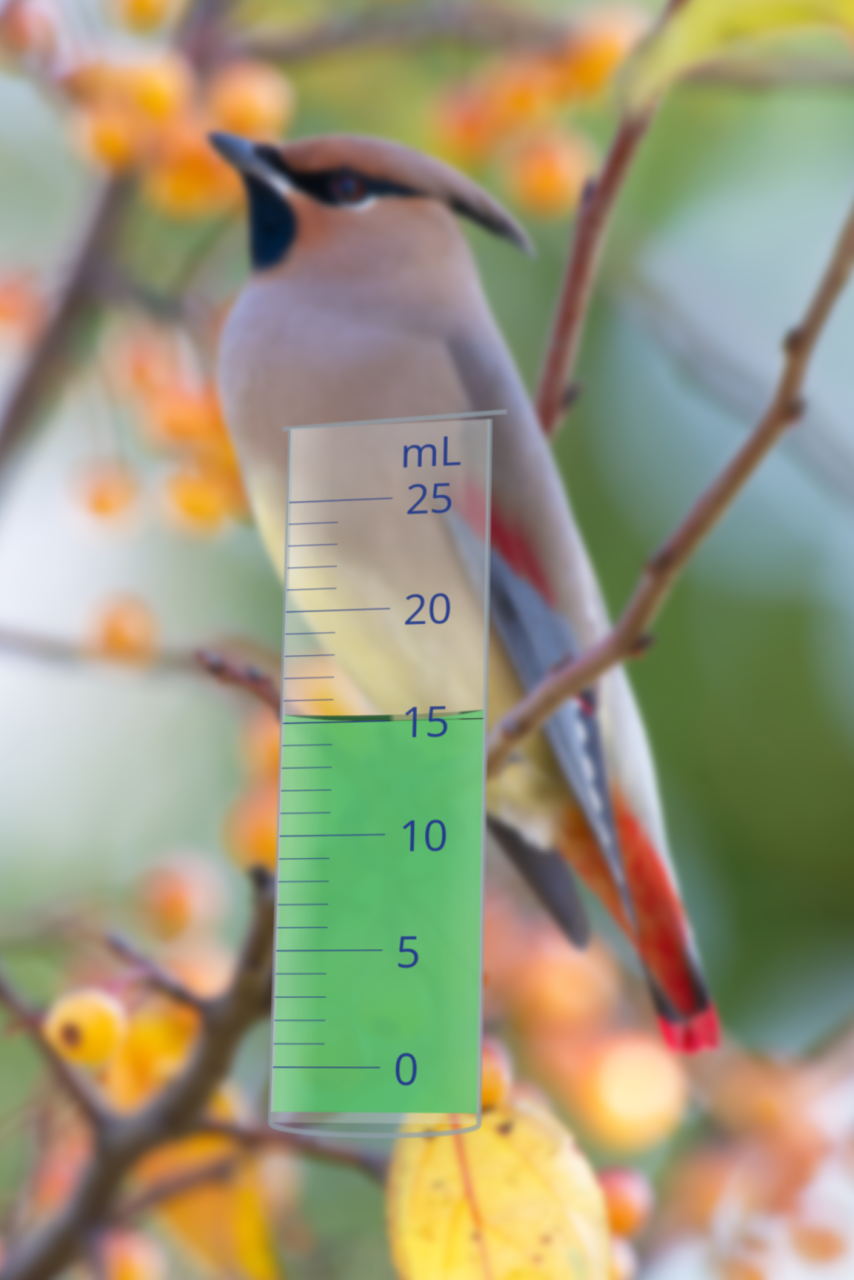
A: 15 mL
